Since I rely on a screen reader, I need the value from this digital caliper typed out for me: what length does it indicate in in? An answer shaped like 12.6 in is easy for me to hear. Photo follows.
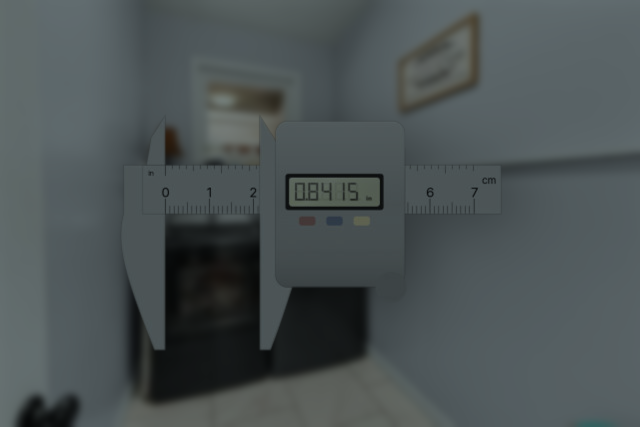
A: 0.8415 in
